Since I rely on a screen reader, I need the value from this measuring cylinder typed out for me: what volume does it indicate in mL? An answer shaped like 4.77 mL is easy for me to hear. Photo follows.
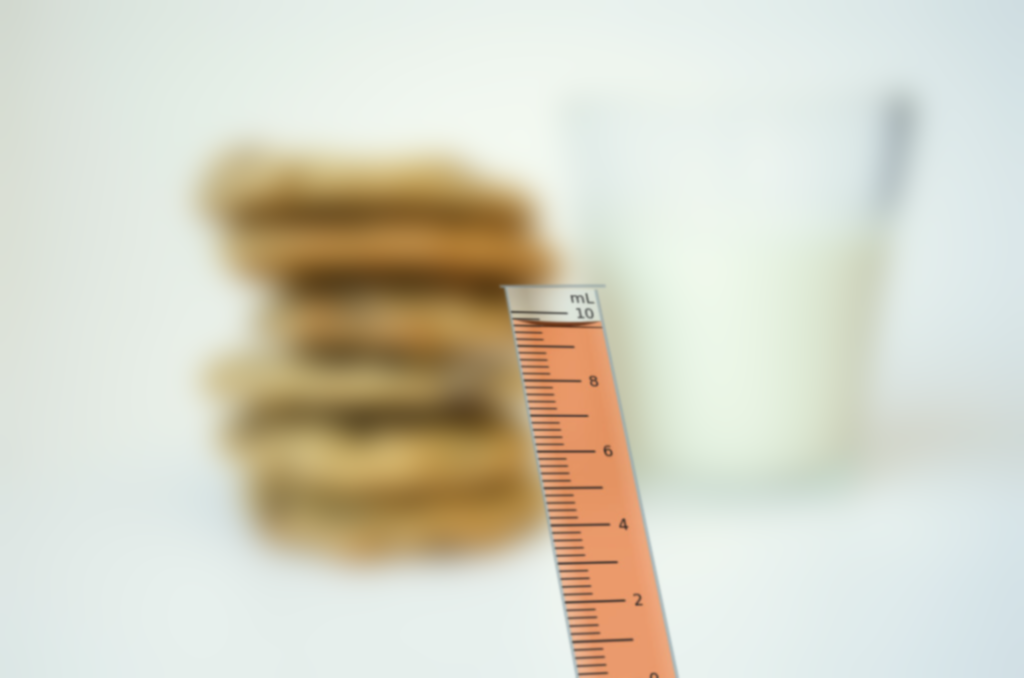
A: 9.6 mL
